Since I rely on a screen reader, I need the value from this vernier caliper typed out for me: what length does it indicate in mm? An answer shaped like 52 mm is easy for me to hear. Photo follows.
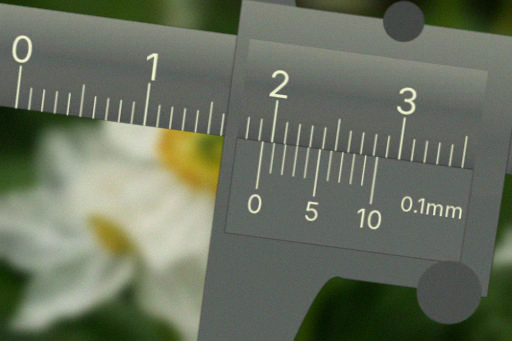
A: 19.3 mm
